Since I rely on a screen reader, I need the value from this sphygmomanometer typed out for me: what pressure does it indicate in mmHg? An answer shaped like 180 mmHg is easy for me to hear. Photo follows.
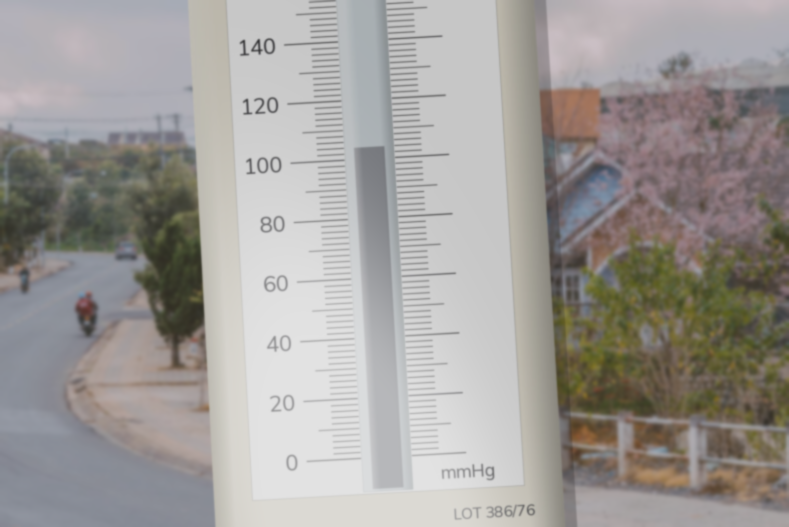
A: 104 mmHg
